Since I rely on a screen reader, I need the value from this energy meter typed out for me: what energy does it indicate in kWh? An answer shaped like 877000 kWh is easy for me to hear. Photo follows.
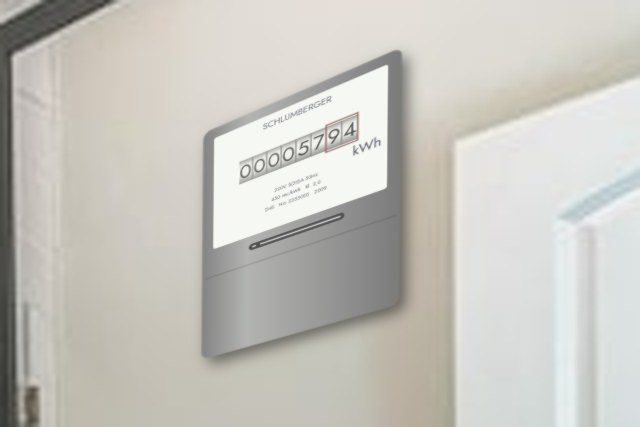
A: 57.94 kWh
